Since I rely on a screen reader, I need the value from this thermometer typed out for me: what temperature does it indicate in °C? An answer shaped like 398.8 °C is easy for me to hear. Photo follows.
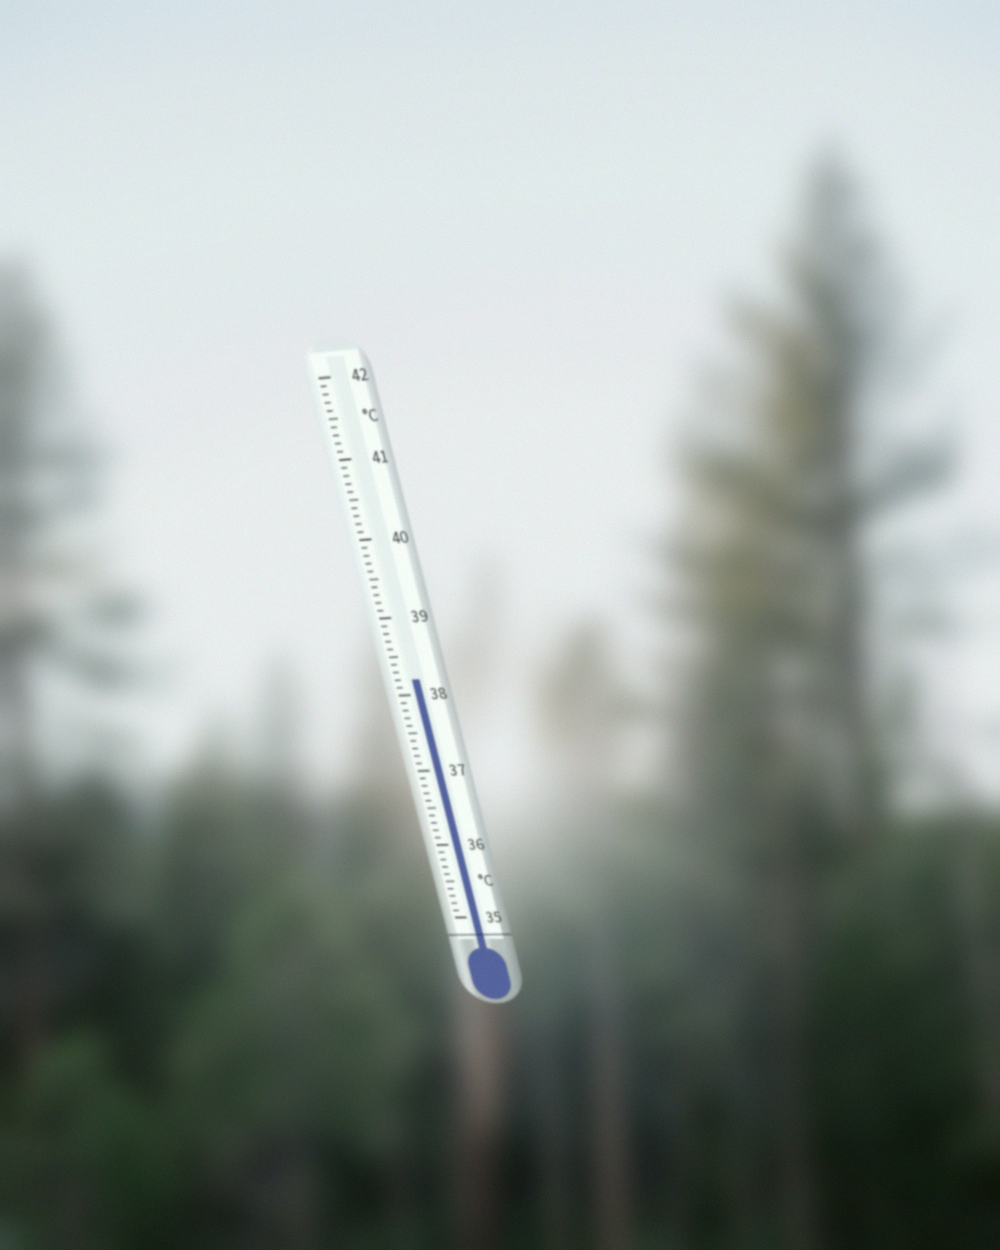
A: 38.2 °C
